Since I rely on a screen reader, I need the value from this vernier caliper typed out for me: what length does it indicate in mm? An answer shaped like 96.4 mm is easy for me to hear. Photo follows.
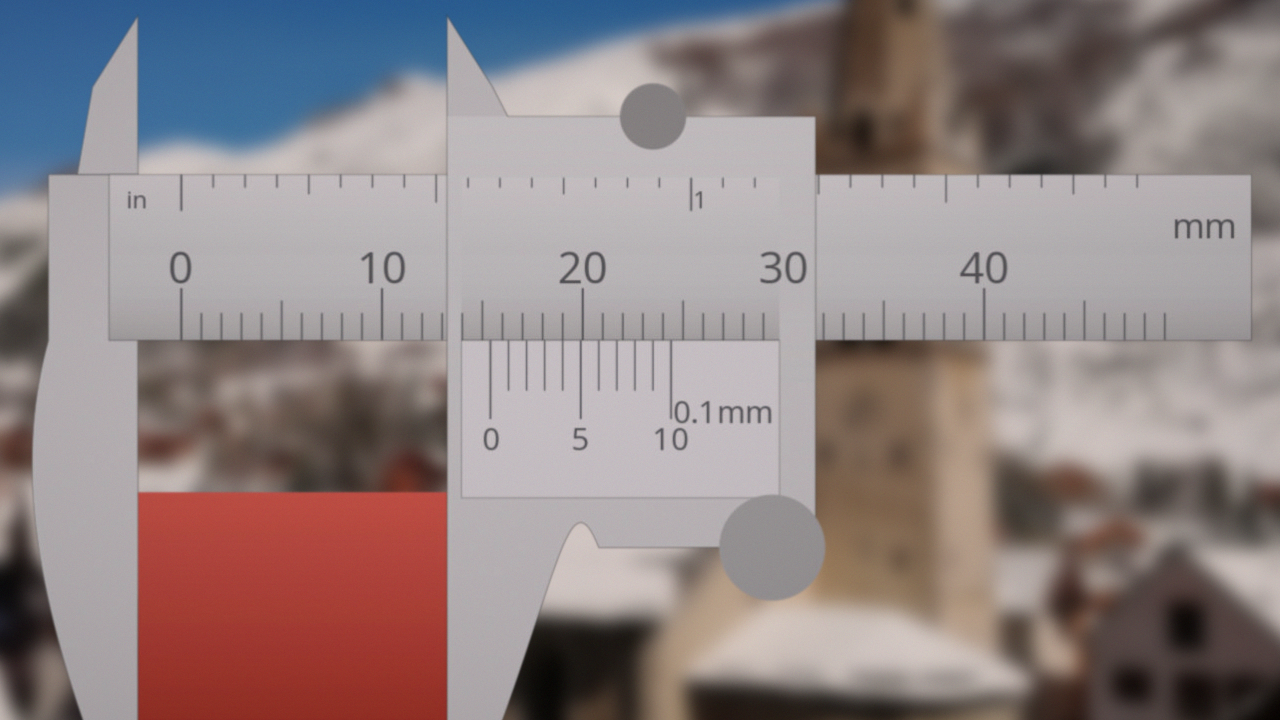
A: 15.4 mm
